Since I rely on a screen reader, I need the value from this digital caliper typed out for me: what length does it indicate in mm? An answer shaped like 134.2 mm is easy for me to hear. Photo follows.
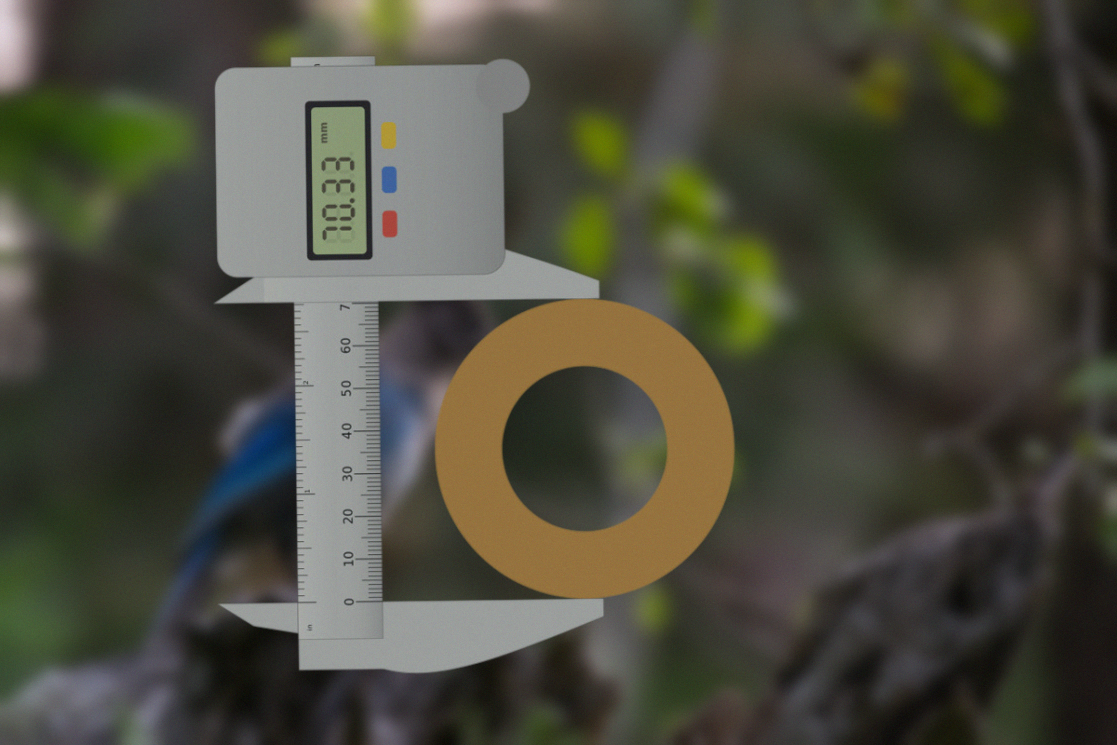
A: 70.33 mm
